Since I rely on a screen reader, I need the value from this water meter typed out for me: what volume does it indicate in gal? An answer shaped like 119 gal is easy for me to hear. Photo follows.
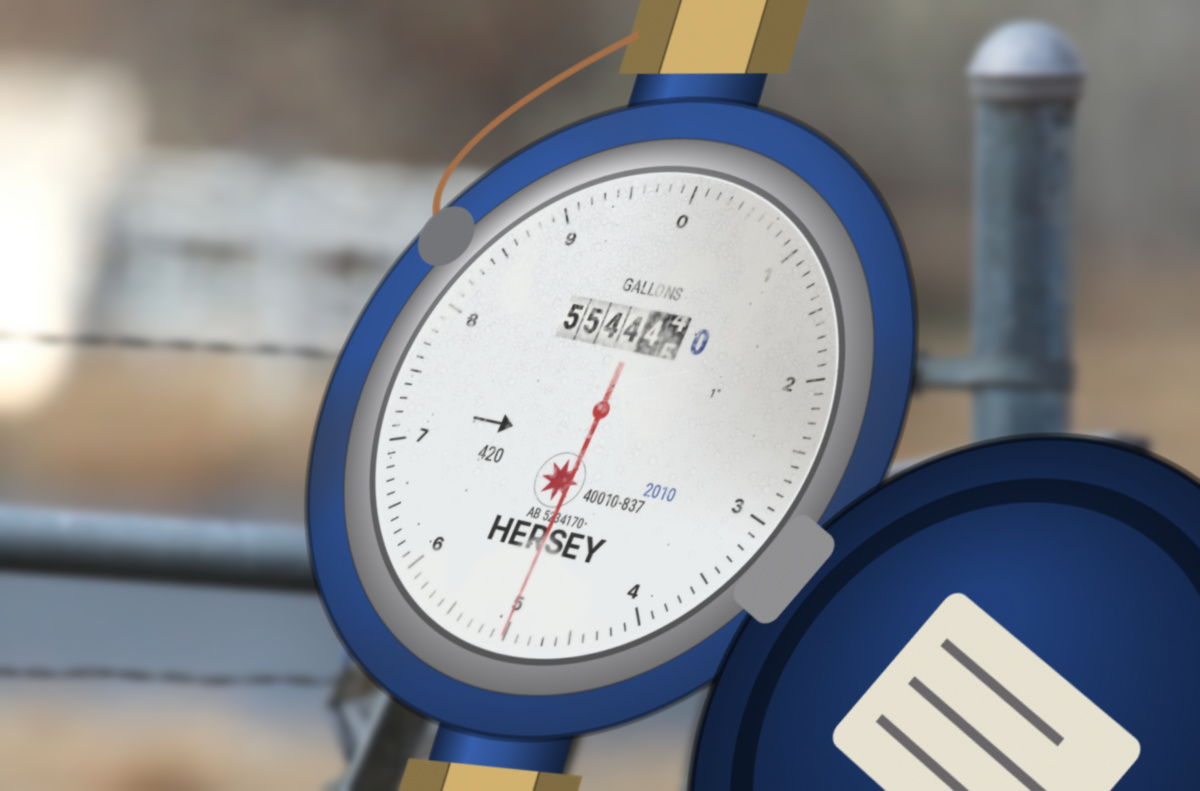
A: 5544445.0 gal
